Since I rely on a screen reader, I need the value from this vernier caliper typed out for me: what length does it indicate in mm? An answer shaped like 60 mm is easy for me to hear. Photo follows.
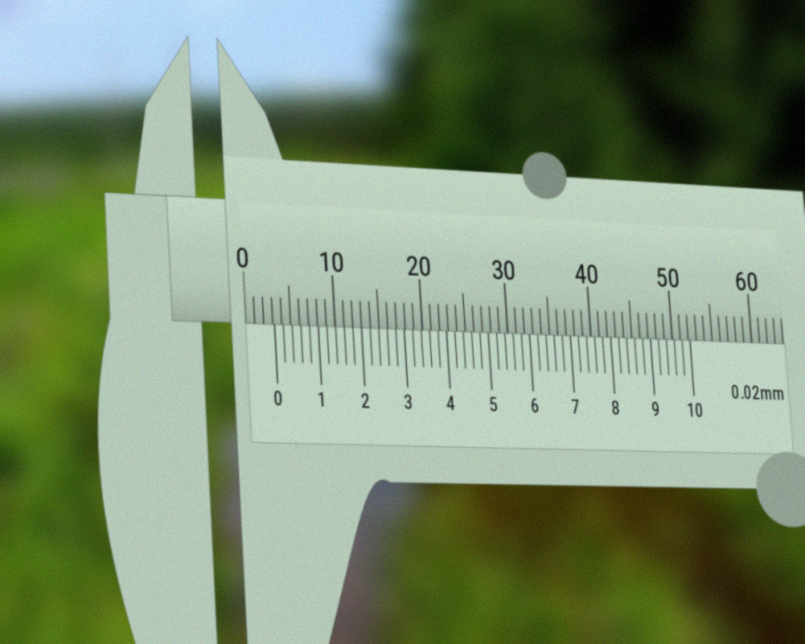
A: 3.2 mm
